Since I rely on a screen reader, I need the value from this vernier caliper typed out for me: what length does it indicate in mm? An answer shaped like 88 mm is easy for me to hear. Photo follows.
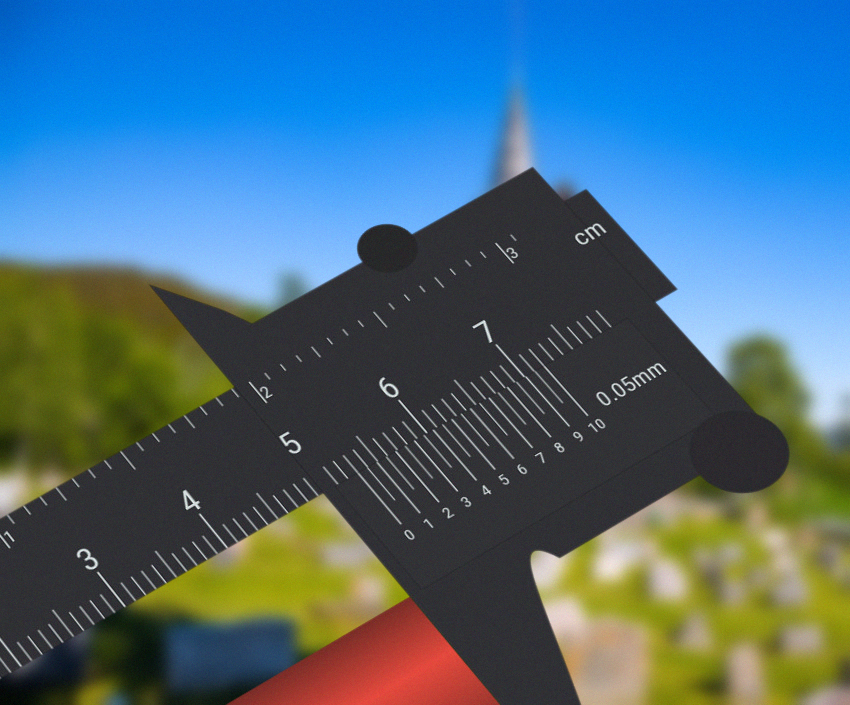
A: 53.0 mm
